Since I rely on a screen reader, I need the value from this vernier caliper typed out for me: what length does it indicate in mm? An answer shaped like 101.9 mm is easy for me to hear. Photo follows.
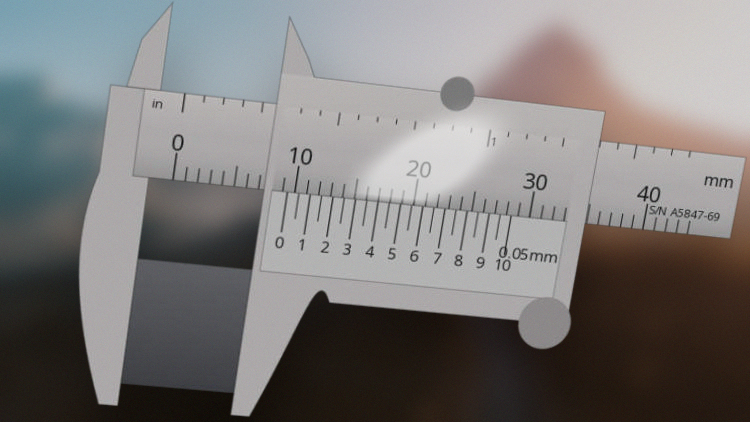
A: 9.4 mm
